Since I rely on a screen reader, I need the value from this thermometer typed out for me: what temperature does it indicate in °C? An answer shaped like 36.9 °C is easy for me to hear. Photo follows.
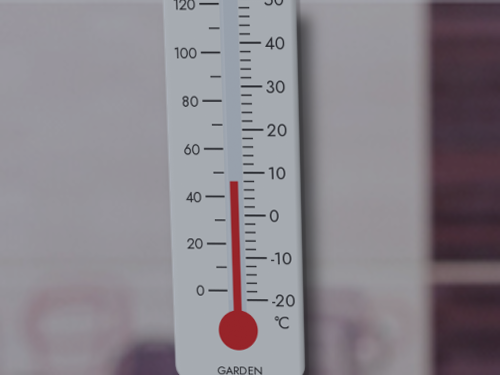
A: 8 °C
